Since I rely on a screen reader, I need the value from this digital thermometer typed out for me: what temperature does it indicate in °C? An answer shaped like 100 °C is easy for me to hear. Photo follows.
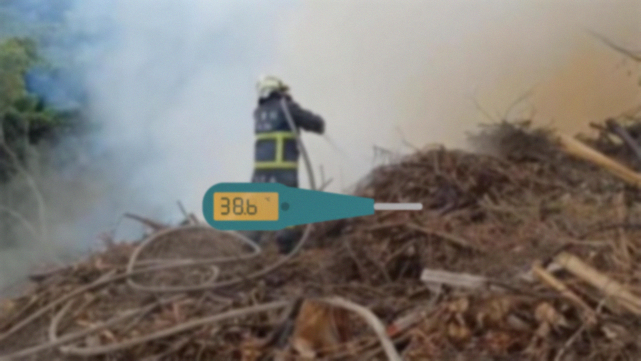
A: 38.6 °C
